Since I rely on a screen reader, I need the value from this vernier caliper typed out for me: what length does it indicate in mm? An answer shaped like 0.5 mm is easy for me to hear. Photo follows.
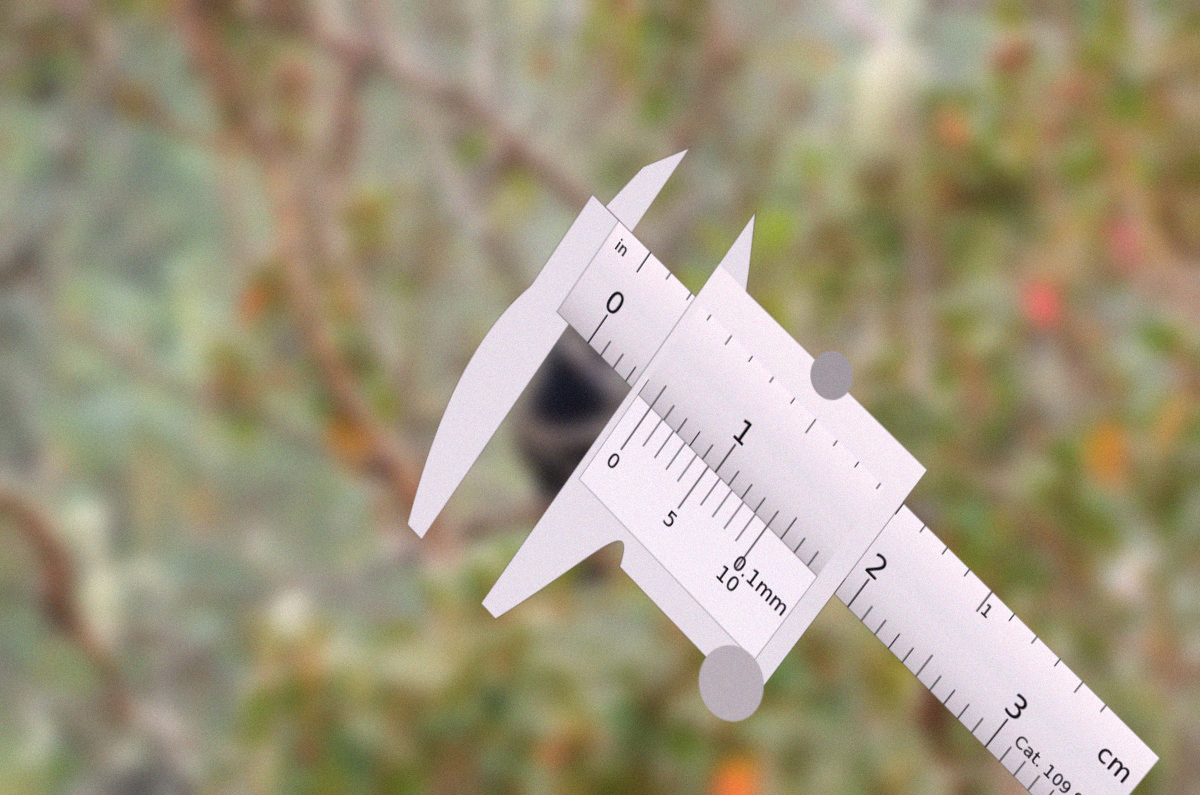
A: 5.0 mm
